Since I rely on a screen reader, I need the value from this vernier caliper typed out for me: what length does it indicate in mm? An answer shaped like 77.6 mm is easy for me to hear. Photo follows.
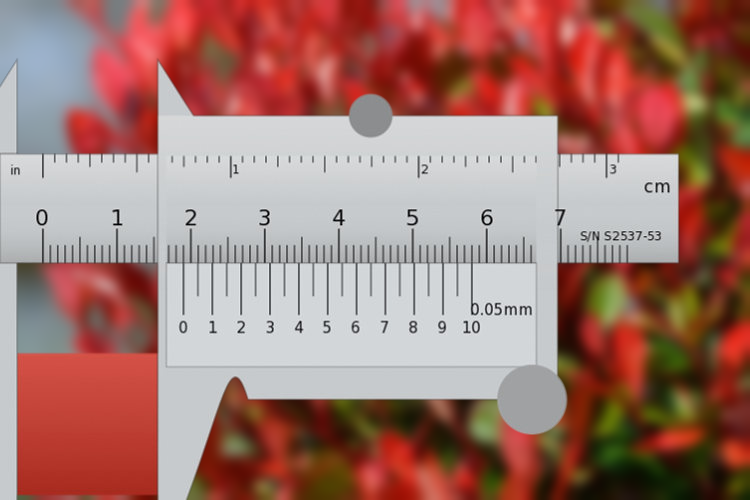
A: 19.0 mm
